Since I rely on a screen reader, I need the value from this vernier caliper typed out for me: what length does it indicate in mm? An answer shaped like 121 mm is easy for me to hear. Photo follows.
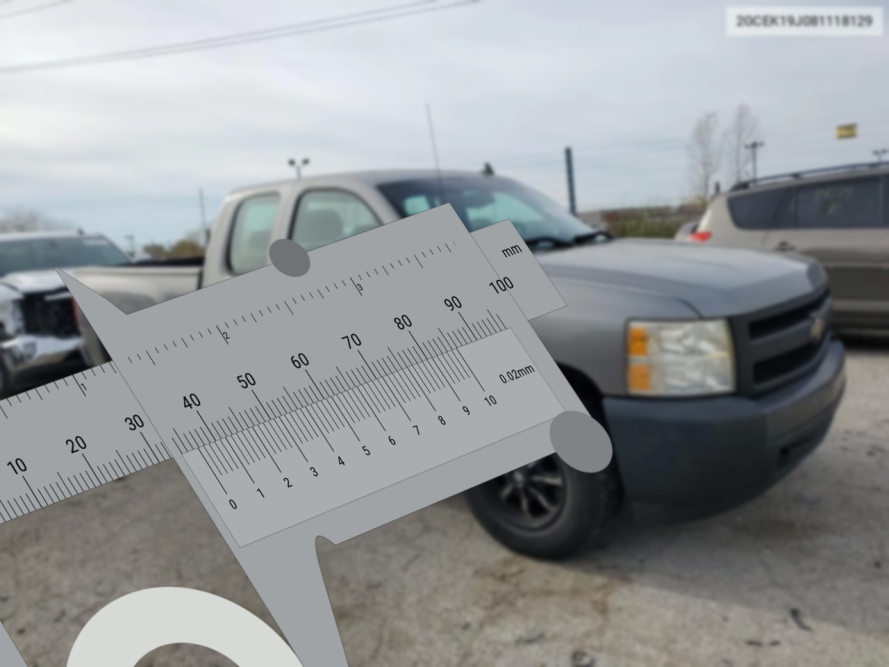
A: 36.8 mm
